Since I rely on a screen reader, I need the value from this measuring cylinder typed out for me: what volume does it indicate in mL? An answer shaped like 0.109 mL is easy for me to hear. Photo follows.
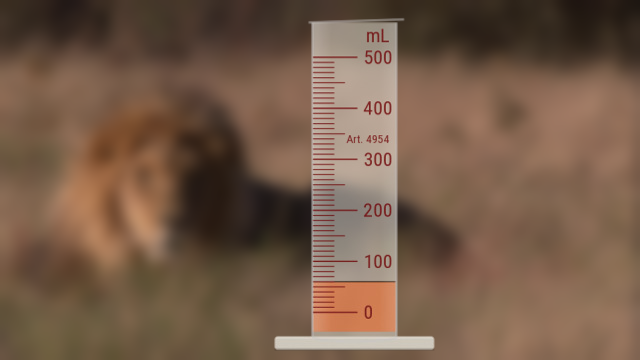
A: 60 mL
